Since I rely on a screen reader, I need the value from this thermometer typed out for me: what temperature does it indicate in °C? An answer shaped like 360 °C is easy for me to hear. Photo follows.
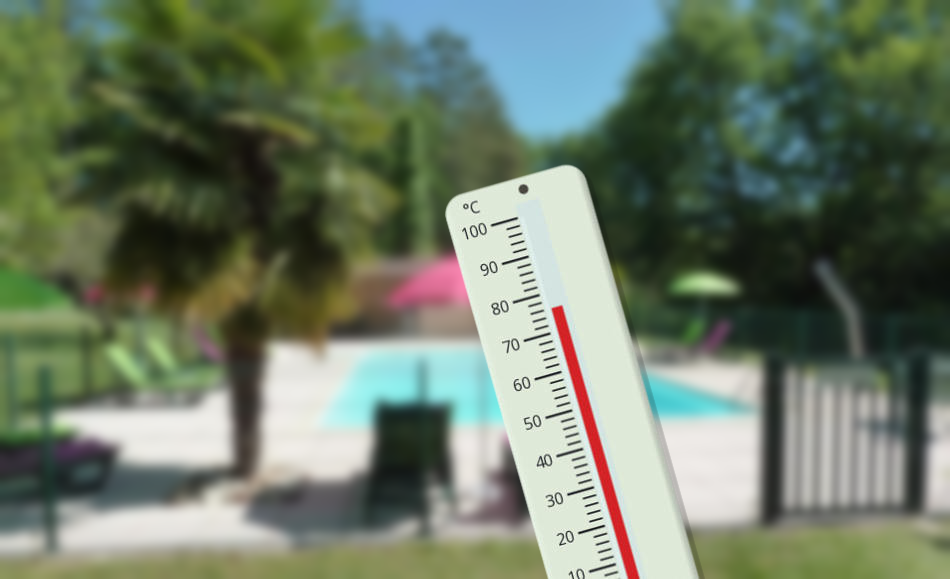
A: 76 °C
